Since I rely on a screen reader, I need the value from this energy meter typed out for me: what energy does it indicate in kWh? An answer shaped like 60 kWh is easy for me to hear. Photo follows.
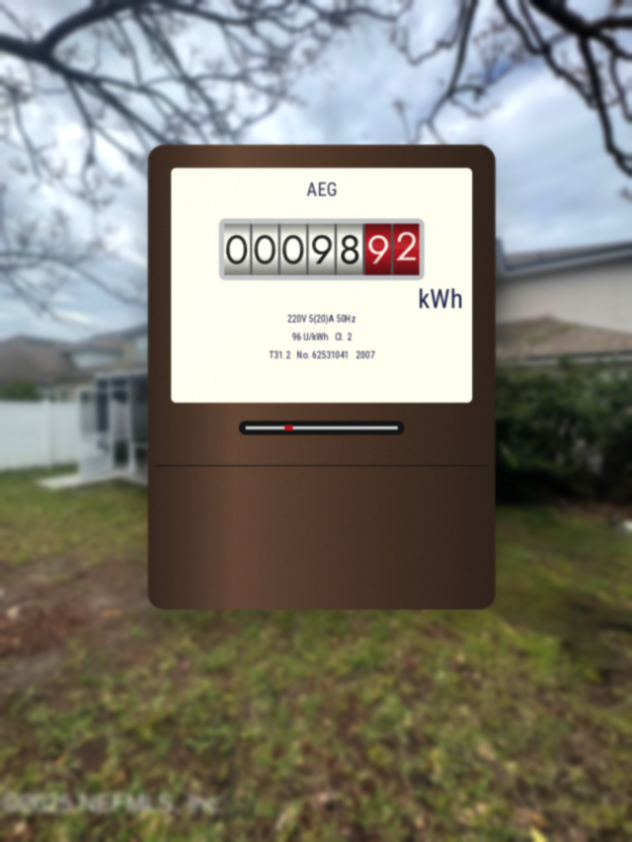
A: 98.92 kWh
